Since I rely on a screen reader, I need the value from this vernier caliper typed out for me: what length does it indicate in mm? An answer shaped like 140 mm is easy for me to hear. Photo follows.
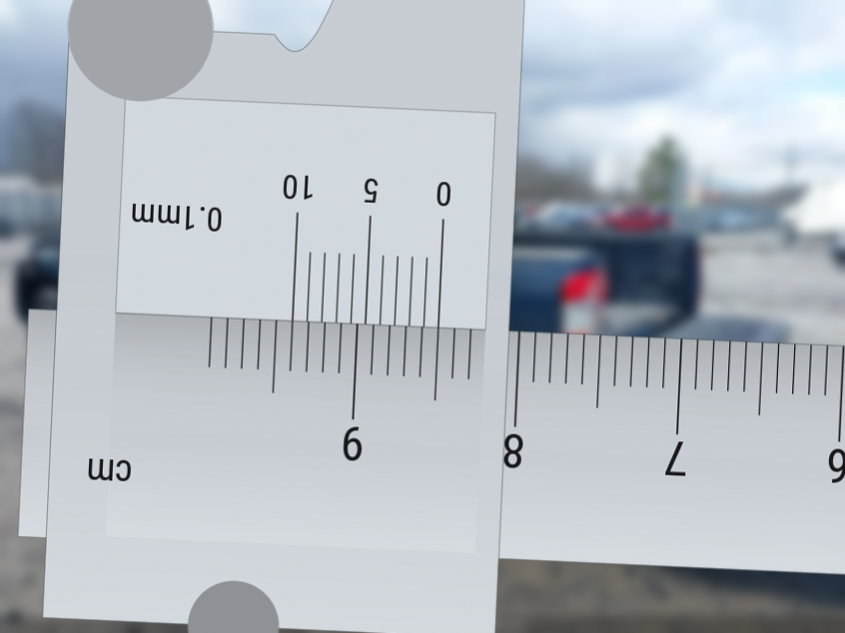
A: 85.0 mm
